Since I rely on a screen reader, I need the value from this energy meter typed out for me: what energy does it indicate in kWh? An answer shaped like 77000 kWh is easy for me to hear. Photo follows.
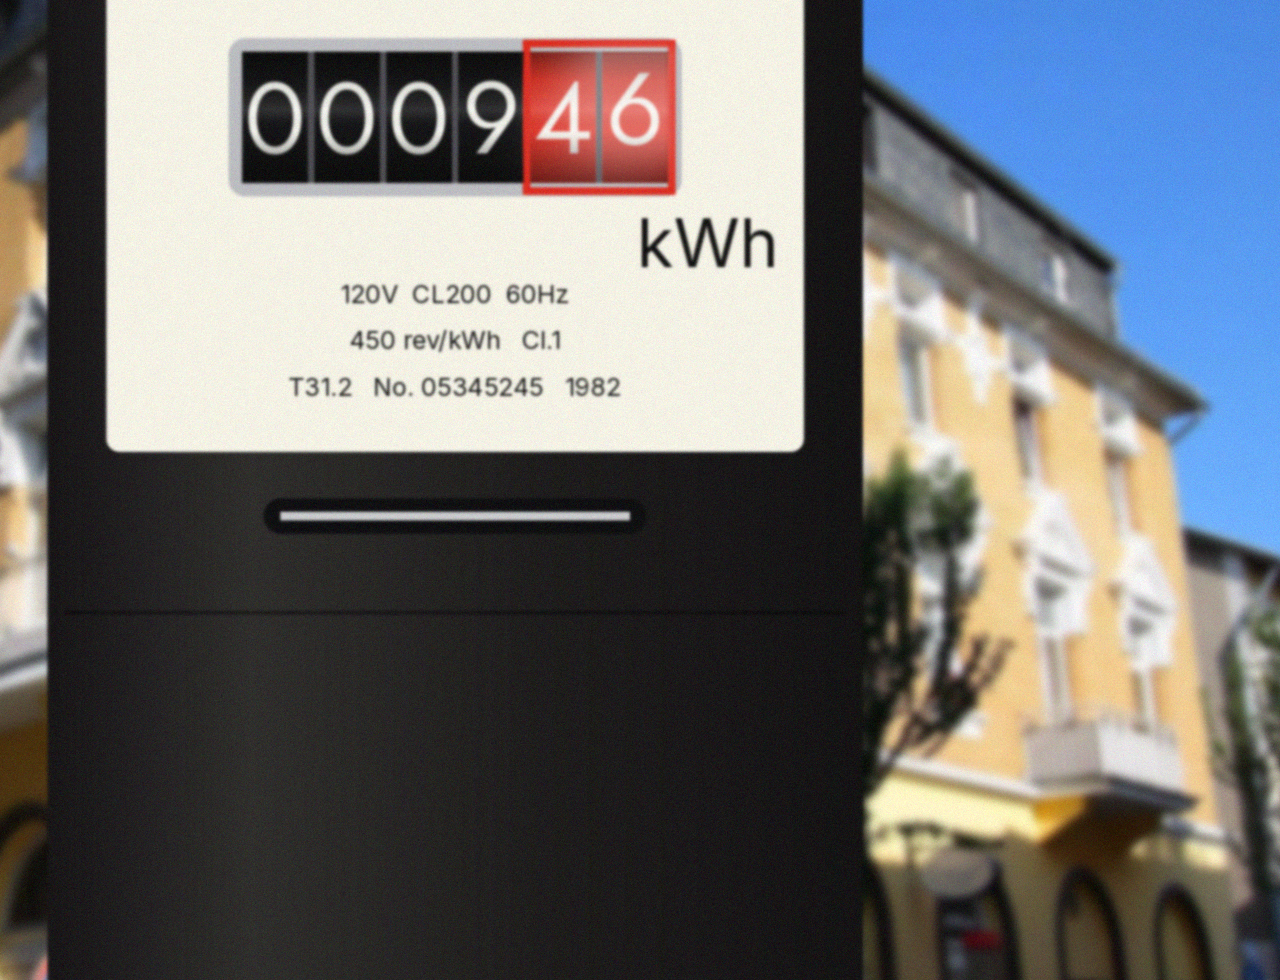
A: 9.46 kWh
